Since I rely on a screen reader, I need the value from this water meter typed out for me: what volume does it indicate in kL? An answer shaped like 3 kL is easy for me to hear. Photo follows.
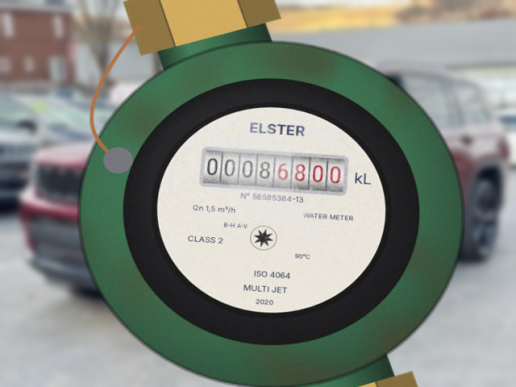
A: 8.6800 kL
